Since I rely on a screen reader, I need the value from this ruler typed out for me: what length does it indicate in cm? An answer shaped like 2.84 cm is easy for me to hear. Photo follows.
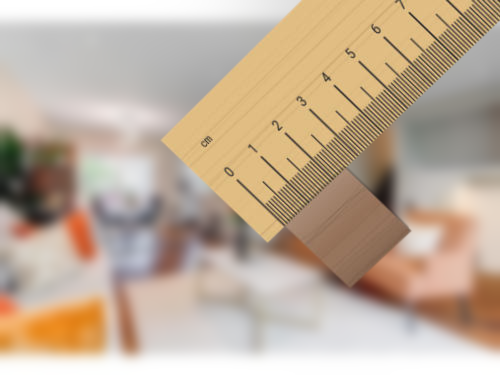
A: 2.5 cm
